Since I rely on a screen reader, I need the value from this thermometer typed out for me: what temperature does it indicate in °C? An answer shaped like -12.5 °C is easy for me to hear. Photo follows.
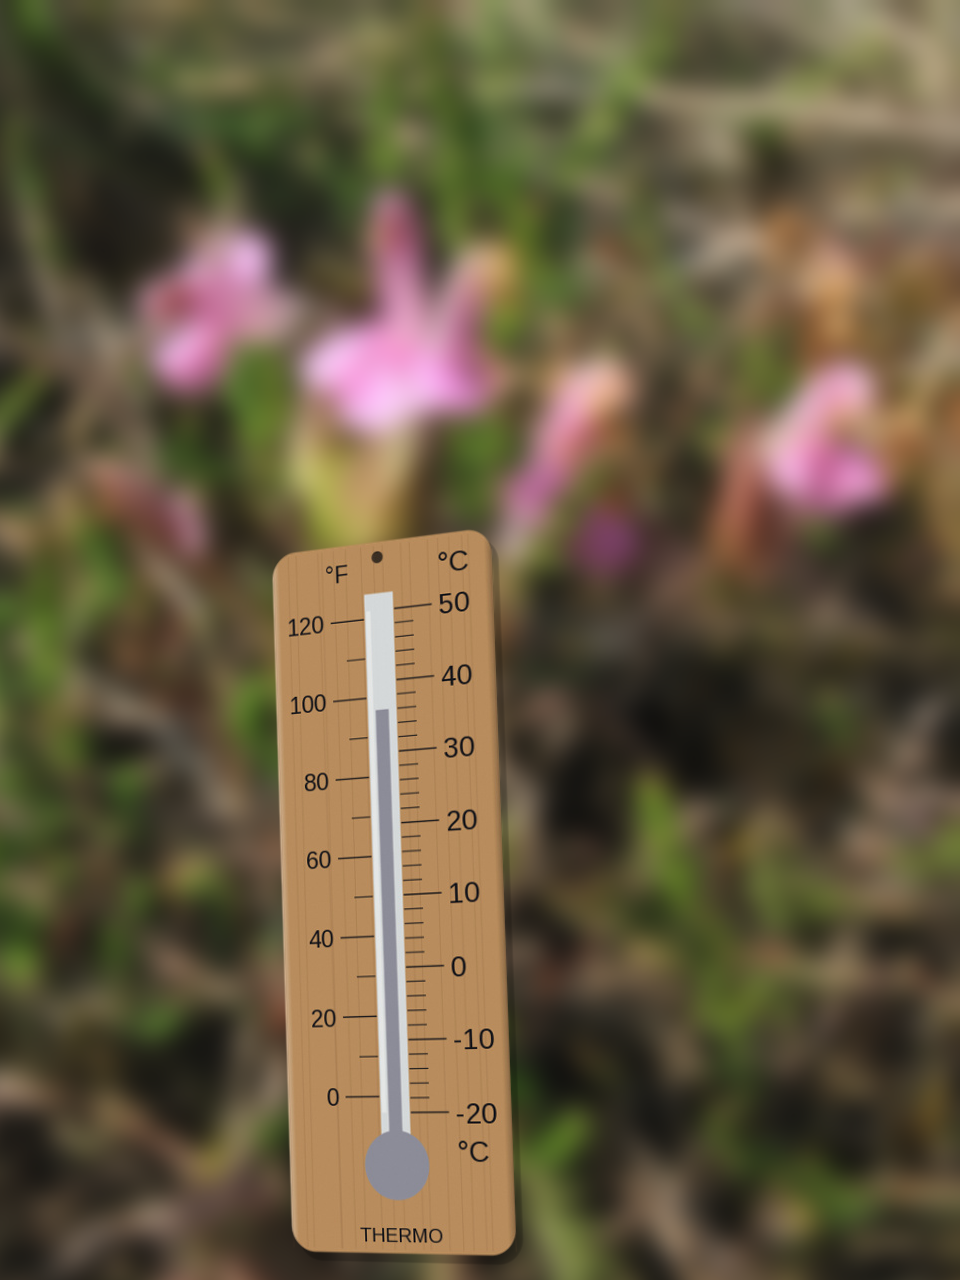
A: 36 °C
